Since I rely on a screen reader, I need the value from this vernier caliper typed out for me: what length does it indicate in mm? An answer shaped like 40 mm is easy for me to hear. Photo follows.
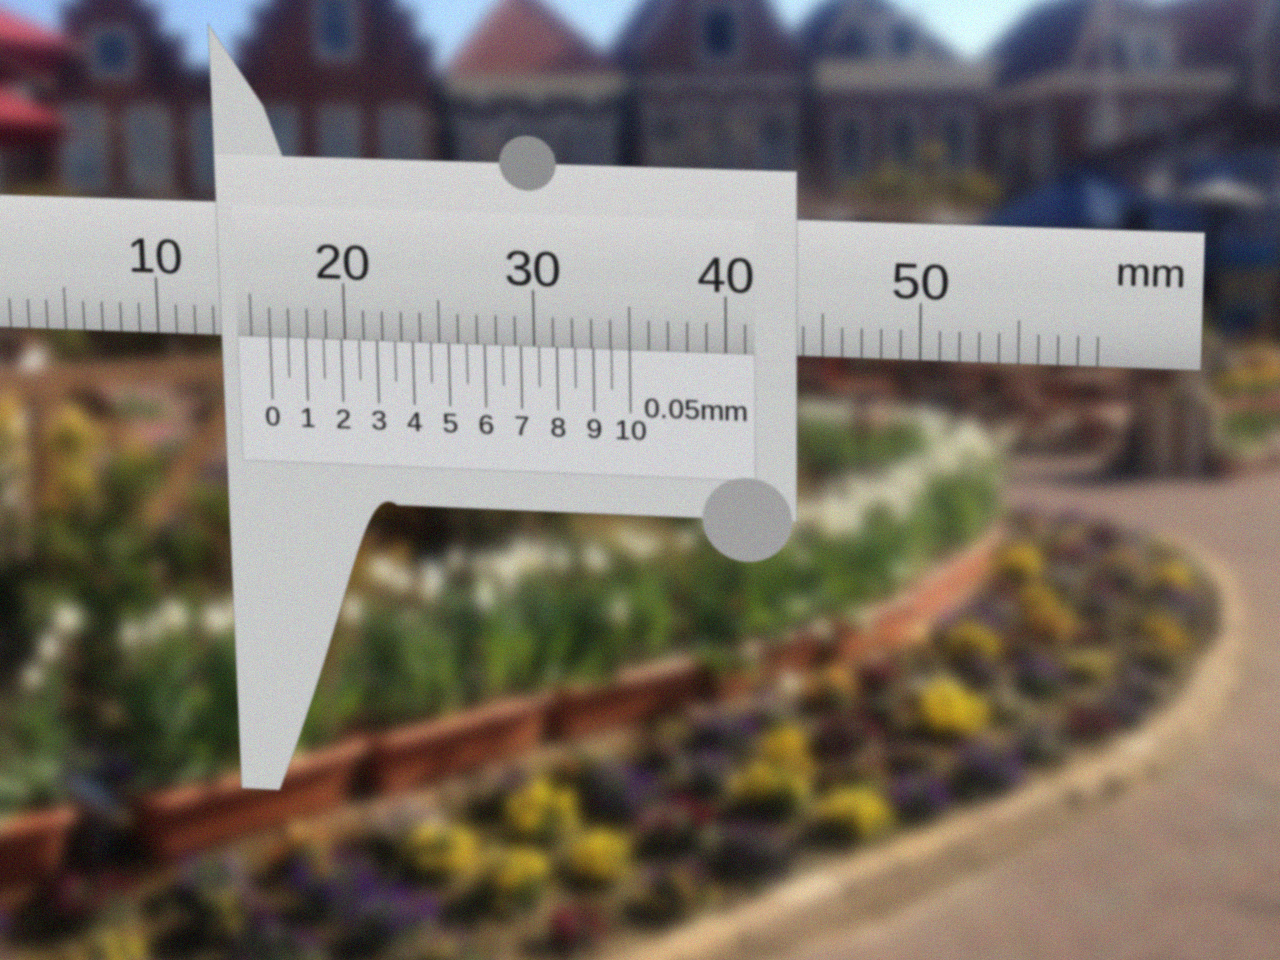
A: 16.0 mm
